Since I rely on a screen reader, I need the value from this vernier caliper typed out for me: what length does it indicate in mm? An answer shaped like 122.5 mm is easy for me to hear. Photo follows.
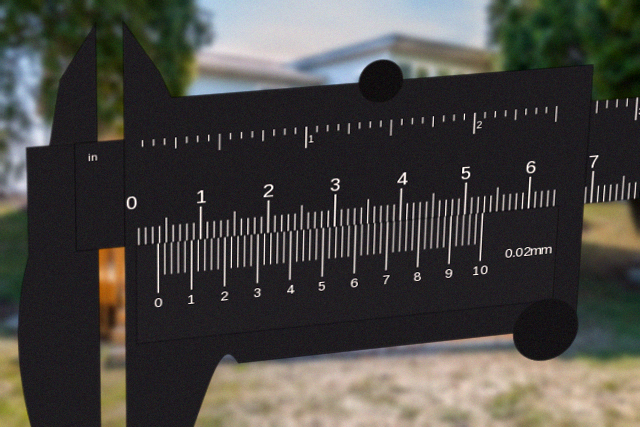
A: 3.8 mm
